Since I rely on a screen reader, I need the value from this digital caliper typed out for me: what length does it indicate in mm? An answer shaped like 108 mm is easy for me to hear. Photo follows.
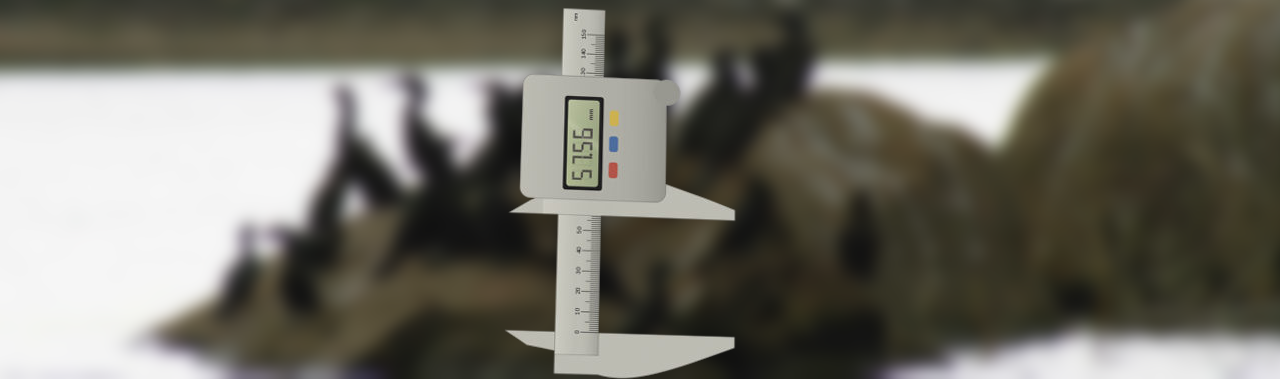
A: 57.56 mm
